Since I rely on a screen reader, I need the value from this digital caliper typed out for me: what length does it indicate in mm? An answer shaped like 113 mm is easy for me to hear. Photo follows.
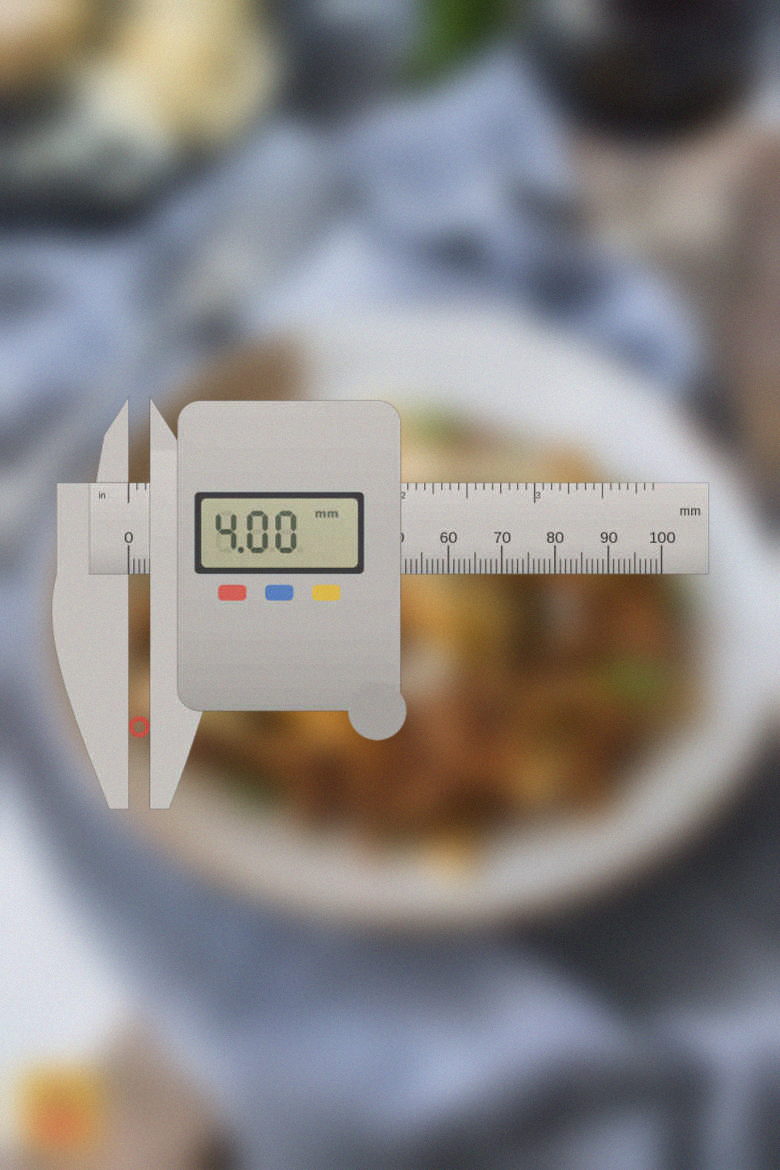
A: 4.00 mm
